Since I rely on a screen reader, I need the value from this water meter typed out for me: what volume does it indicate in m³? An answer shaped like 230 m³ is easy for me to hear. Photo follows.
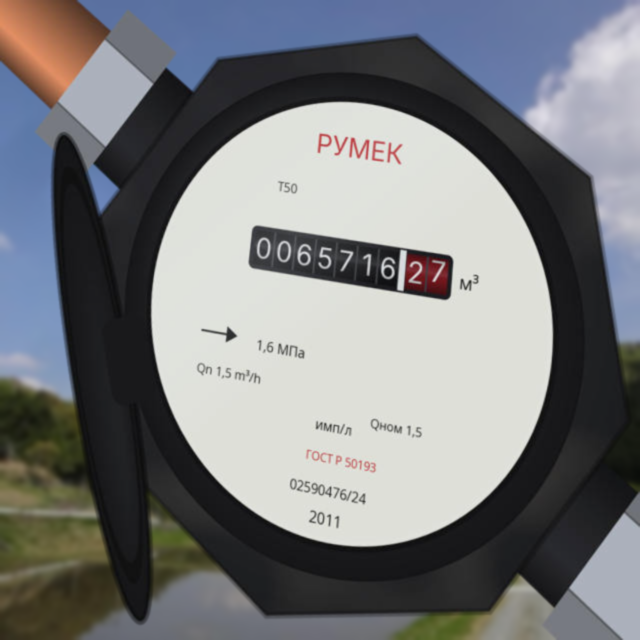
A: 65716.27 m³
